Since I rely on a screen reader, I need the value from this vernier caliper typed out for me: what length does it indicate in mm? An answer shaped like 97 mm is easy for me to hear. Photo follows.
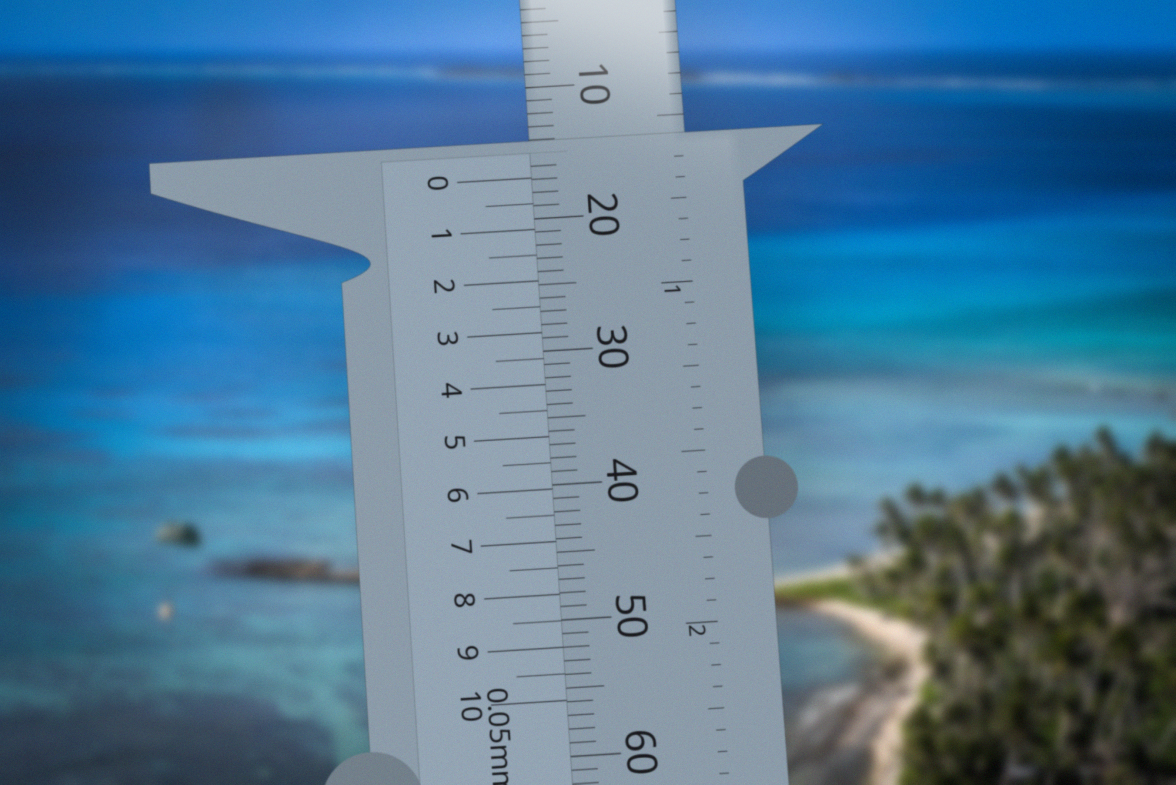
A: 16.9 mm
